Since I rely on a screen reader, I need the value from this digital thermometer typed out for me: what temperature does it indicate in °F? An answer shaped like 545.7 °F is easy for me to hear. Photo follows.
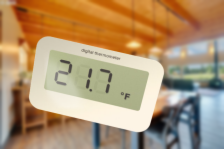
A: 21.7 °F
